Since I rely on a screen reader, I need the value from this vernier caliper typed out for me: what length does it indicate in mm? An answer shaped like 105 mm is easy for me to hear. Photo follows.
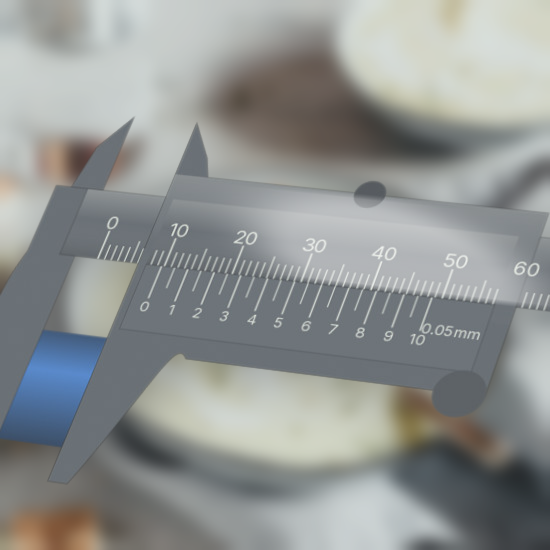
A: 9.6 mm
